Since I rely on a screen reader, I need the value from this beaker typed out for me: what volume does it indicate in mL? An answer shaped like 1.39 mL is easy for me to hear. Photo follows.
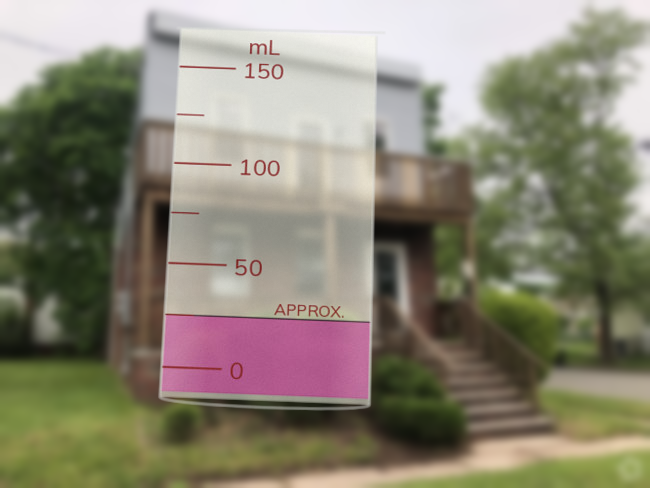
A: 25 mL
